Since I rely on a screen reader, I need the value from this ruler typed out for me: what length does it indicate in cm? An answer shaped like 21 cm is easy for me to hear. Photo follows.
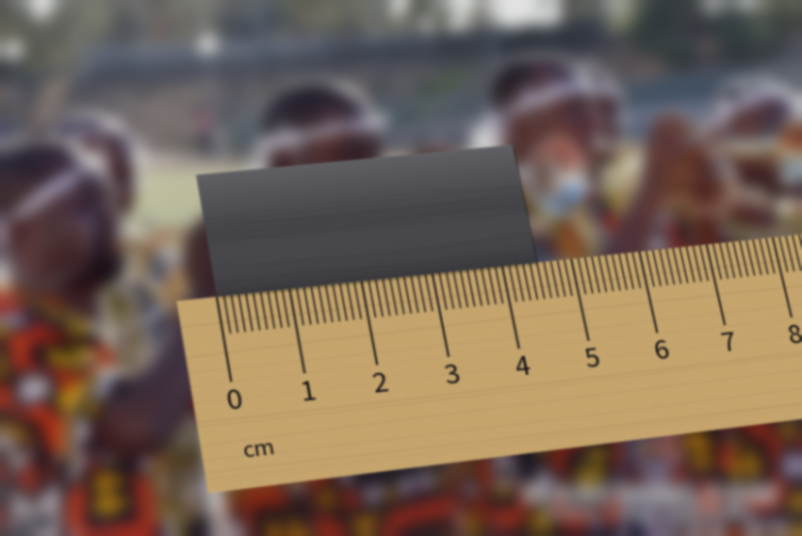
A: 4.5 cm
